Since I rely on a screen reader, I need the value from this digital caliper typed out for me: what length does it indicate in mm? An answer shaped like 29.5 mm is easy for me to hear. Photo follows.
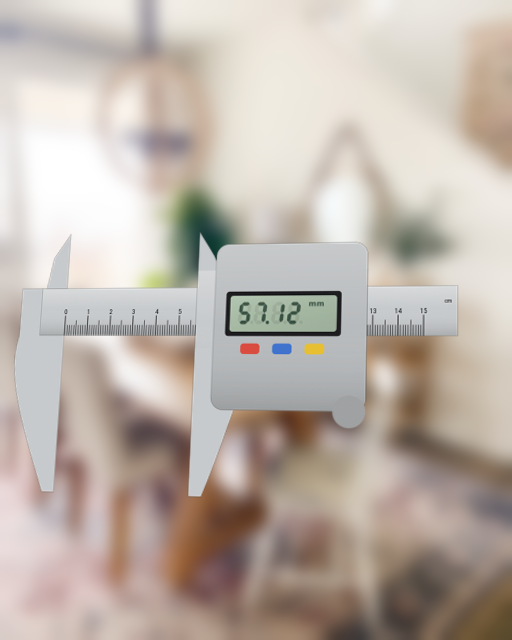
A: 57.12 mm
